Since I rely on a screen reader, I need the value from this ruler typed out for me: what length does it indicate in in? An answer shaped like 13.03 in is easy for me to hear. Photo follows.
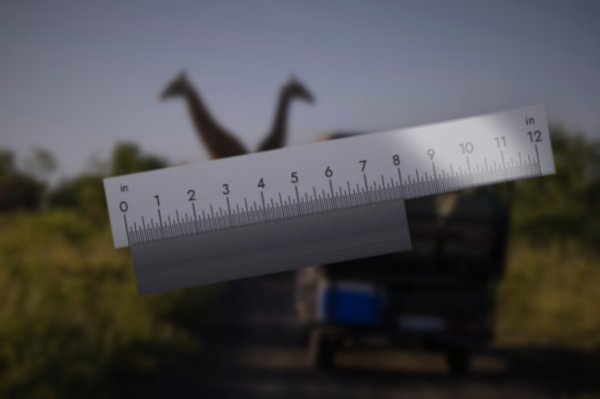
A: 8 in
